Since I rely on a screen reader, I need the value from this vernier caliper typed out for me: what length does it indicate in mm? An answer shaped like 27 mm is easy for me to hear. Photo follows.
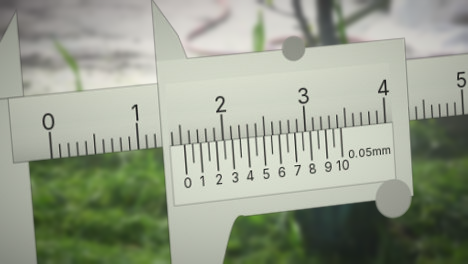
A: 15.4 mm
